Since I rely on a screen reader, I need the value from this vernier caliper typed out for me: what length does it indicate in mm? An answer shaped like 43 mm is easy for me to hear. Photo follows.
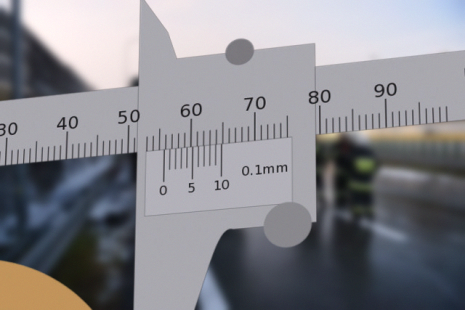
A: 55.8 mm
